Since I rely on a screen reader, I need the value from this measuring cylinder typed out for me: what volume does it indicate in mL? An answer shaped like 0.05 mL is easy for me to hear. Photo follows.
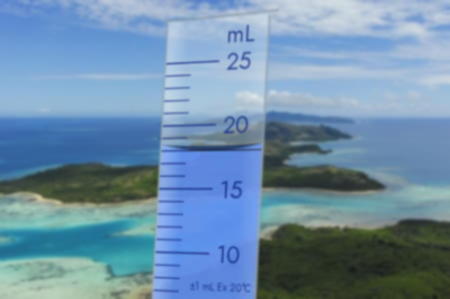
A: 18 mL
